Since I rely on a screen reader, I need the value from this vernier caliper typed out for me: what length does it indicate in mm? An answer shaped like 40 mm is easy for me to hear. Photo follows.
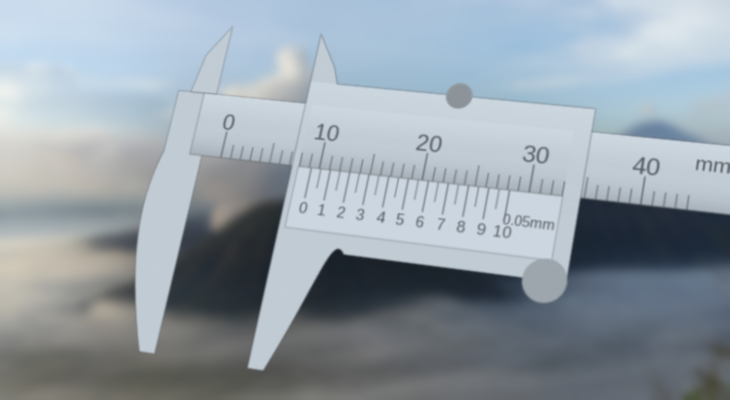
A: 9.2 mm
